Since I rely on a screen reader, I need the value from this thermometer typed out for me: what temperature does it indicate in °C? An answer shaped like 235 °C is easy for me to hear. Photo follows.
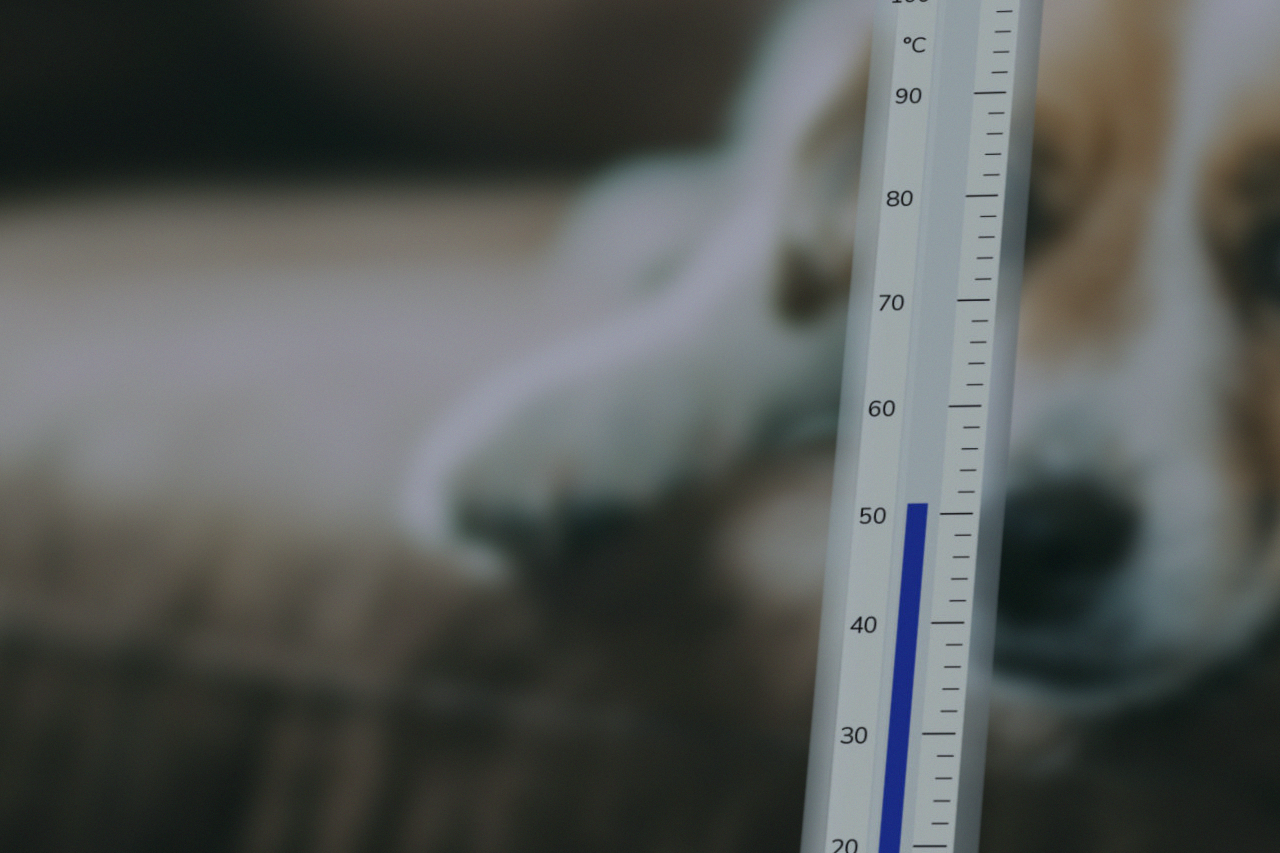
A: 51 °C
